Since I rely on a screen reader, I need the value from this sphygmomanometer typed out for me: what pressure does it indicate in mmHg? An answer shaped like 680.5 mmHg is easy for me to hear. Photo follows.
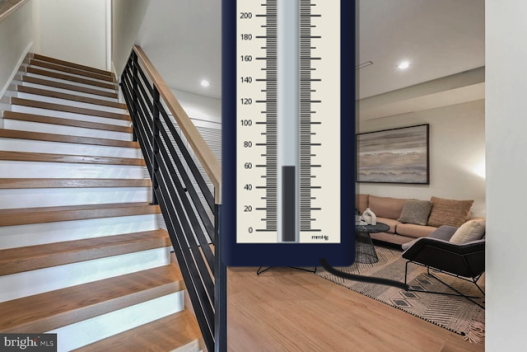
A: 60 mmHg
